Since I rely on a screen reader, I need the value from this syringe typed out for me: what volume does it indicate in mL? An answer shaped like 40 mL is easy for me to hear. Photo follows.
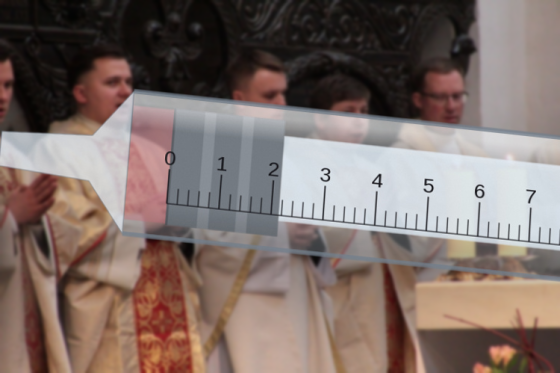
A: 0 mL
